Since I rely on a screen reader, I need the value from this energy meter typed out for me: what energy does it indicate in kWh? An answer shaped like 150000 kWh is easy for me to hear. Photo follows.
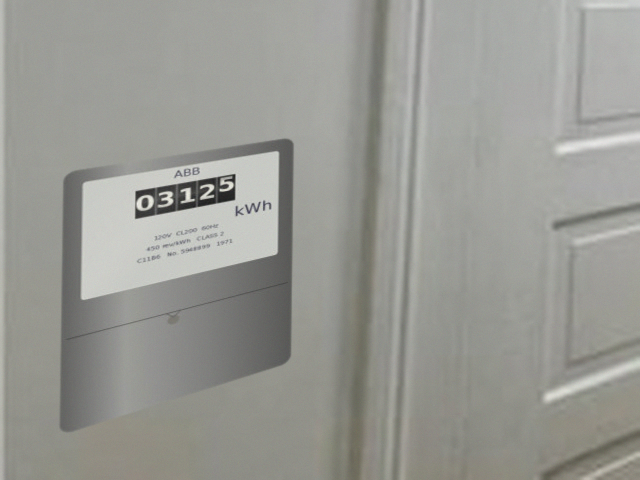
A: 3125 kWh
